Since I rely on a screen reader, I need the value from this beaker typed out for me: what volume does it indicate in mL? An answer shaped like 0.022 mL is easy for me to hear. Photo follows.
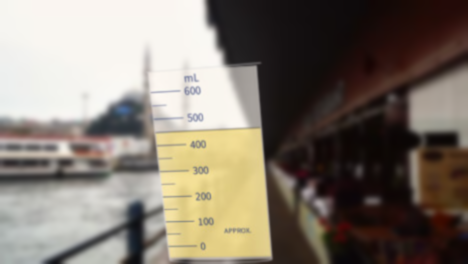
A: 450 mL
